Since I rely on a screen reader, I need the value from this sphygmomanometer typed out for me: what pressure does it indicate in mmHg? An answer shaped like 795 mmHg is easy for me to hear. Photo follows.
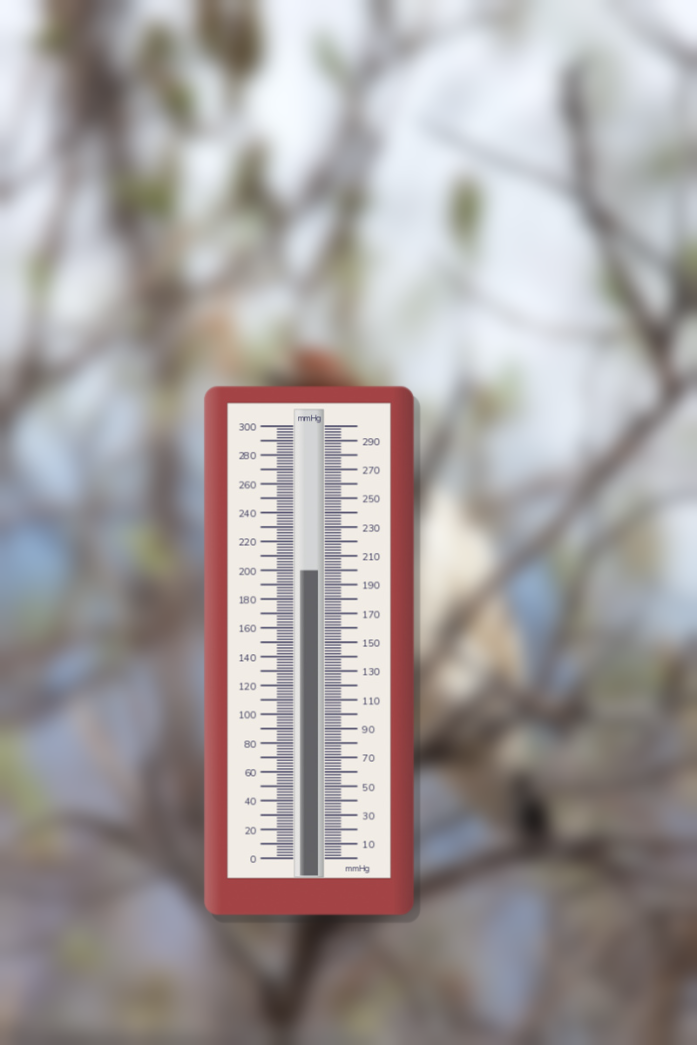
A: 200 mmHg
